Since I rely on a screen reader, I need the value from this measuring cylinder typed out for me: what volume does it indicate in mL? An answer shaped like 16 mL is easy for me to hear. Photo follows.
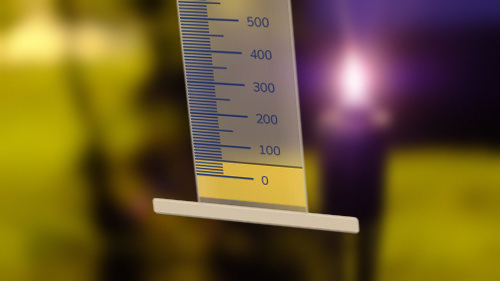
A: 50 mL
